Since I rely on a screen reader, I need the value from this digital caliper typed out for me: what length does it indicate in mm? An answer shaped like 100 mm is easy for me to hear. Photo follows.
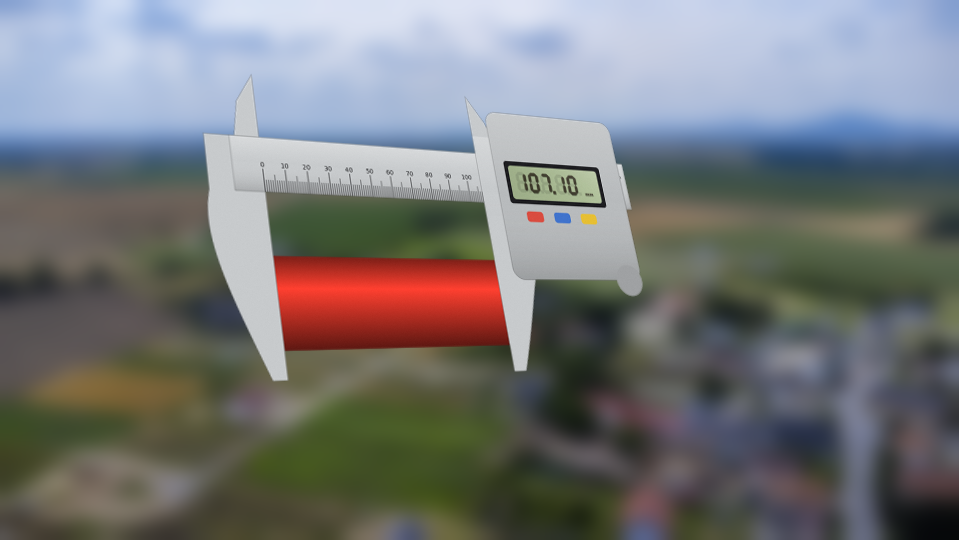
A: 107.10 mm
